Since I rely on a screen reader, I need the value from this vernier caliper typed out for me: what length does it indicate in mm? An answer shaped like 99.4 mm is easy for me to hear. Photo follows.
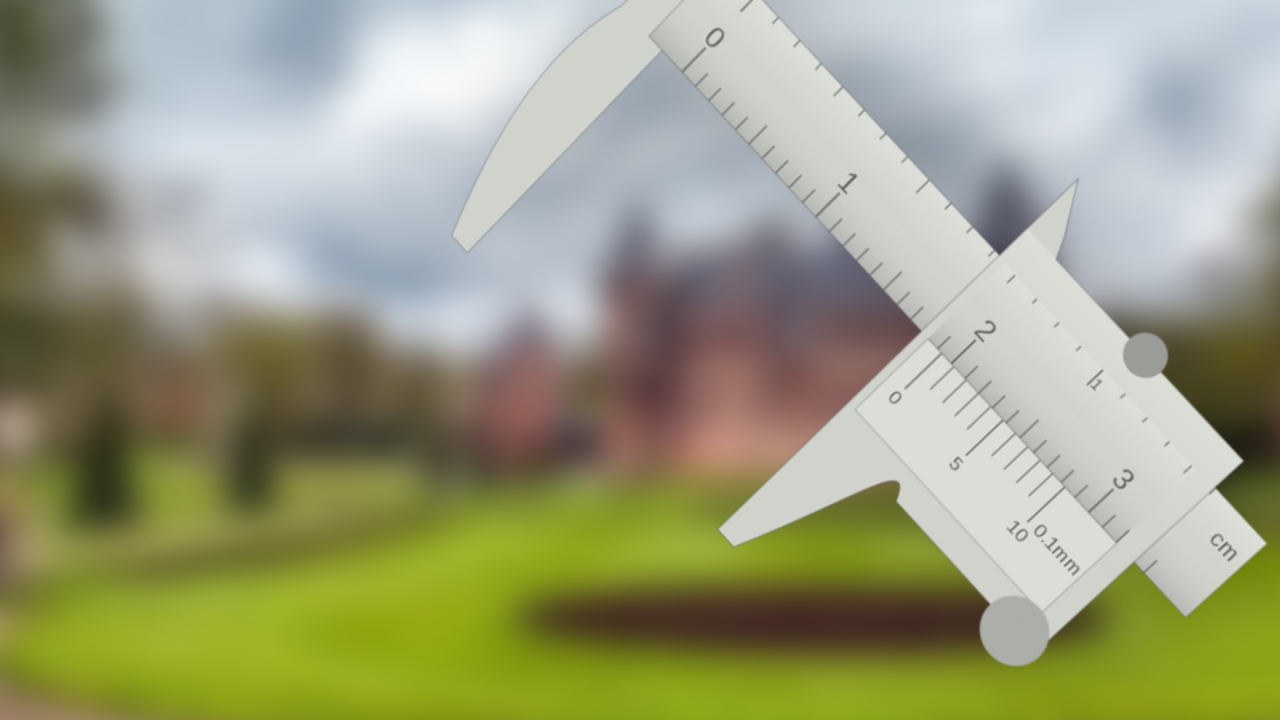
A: 19.3 mm
